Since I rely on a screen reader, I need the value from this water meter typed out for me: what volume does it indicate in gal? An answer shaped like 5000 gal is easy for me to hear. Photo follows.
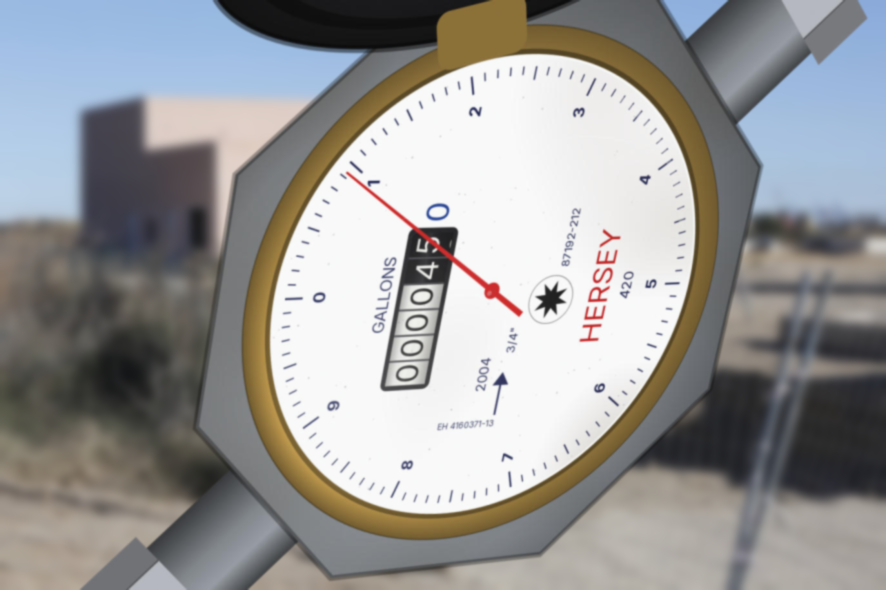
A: 450.9 gal
